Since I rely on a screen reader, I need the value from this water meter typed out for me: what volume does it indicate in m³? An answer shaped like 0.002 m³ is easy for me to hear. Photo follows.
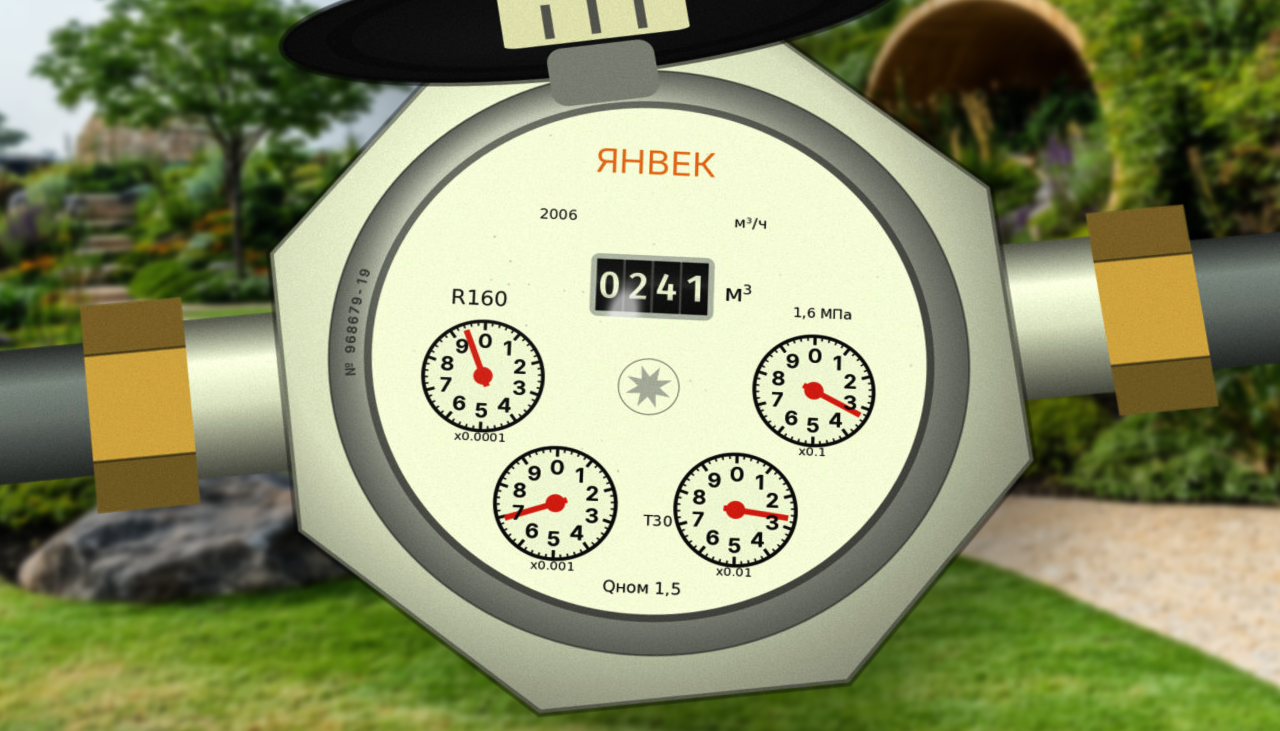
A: 241.3269 m³
